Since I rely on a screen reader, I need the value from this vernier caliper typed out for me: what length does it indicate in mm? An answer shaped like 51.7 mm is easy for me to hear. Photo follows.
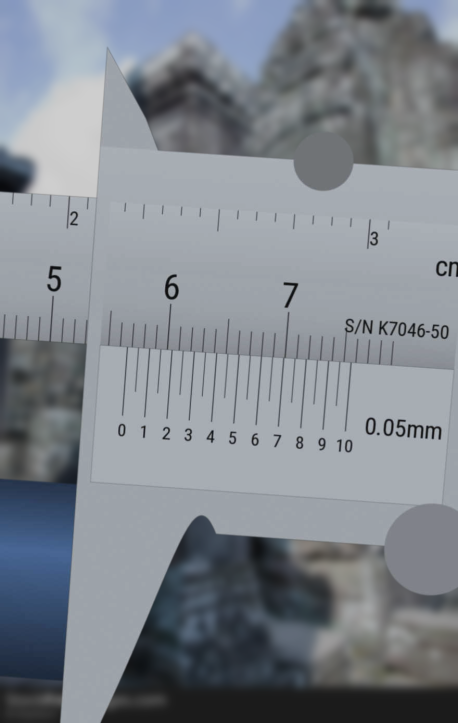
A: 56.6 mm
